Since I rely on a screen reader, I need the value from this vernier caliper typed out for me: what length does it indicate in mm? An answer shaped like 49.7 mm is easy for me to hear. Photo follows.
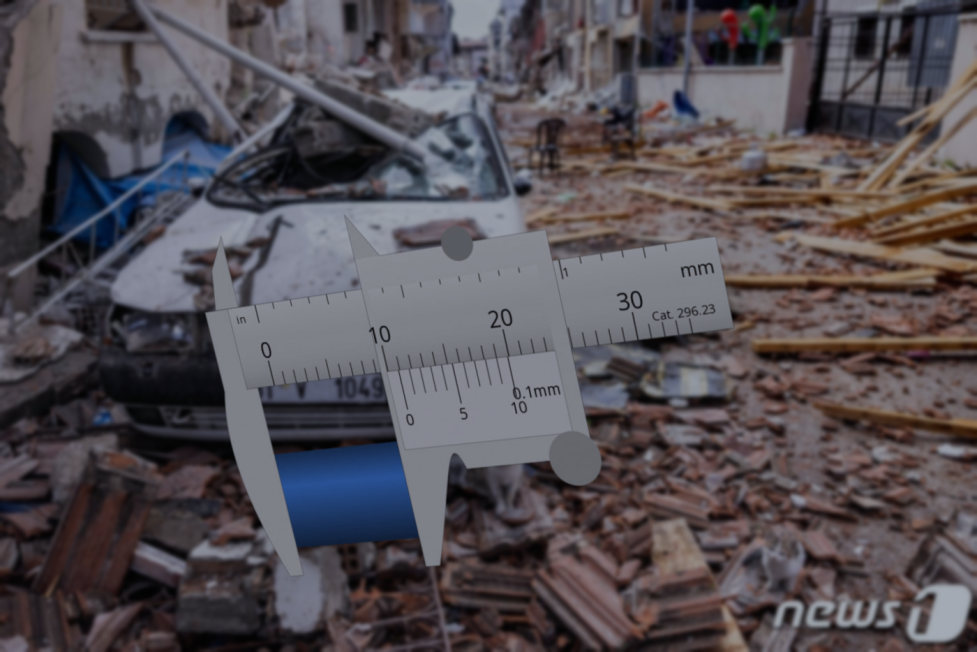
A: 10.9 mm
